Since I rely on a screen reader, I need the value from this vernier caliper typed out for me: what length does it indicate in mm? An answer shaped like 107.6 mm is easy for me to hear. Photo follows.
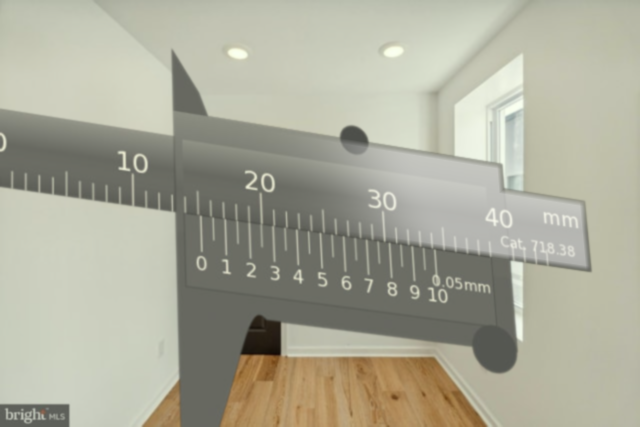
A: 15.2 mm
